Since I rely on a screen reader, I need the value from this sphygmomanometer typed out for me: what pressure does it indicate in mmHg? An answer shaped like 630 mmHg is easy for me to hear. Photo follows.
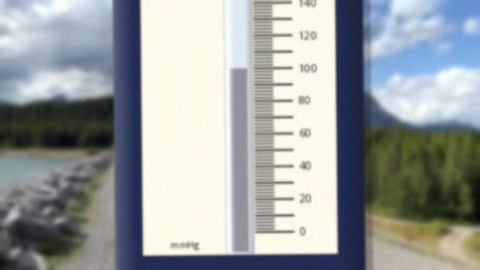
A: 100 mmHg
